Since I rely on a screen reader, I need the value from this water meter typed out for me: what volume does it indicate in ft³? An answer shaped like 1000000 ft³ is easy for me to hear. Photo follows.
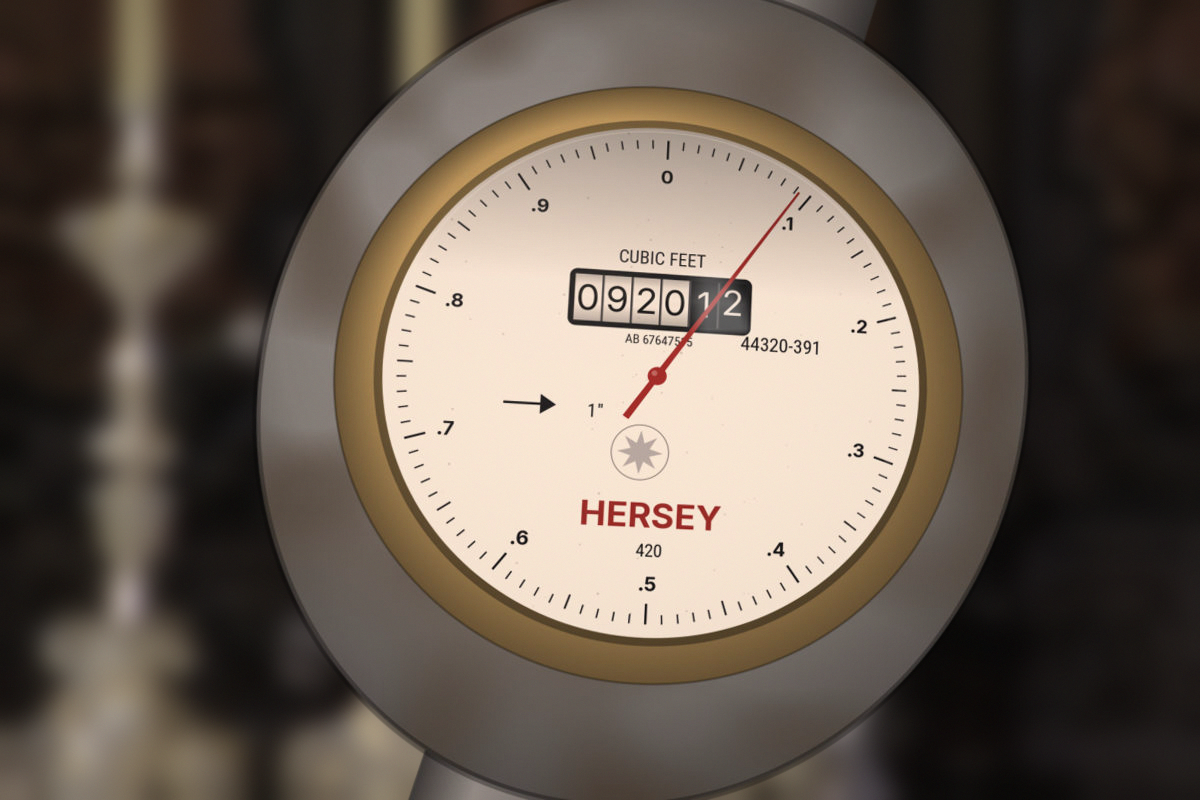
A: 92012.09 ft³
